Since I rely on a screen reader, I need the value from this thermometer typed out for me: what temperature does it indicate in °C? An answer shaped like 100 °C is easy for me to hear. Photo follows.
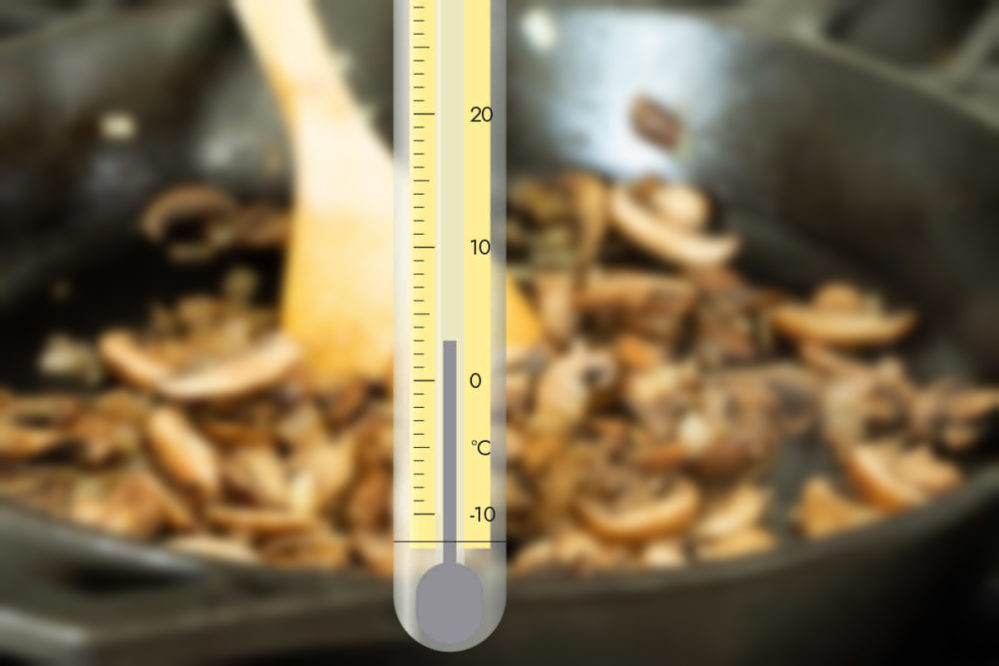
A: 3 °C
